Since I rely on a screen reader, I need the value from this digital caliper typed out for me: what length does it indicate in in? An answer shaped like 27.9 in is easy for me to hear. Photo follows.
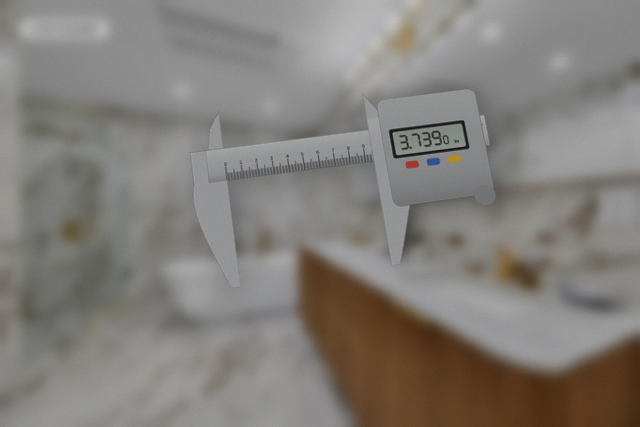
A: 3.7390 in
